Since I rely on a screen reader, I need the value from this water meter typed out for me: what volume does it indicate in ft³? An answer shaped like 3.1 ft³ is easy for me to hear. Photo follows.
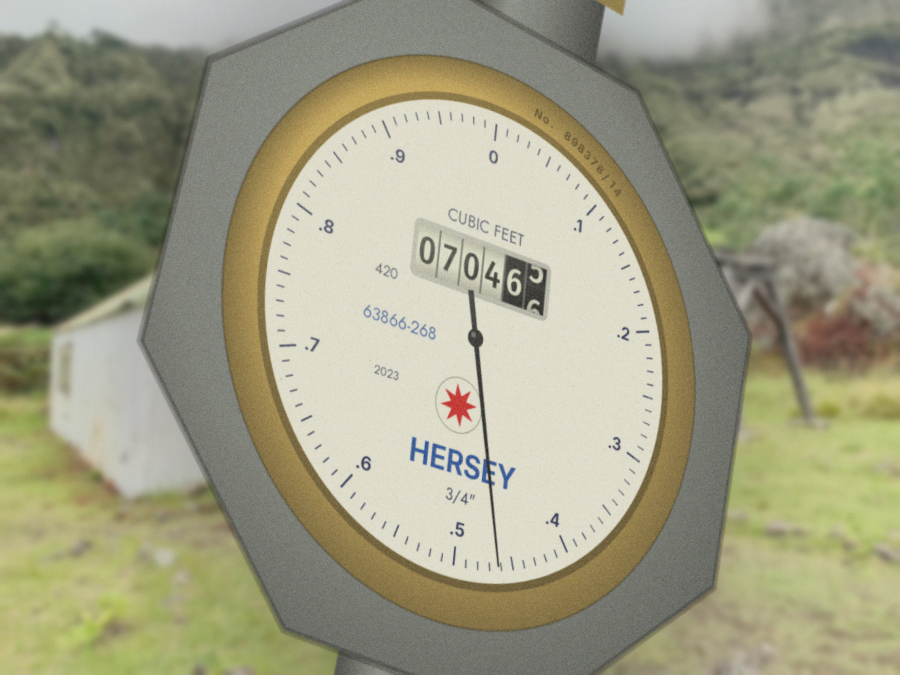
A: 70465.46 ft³
